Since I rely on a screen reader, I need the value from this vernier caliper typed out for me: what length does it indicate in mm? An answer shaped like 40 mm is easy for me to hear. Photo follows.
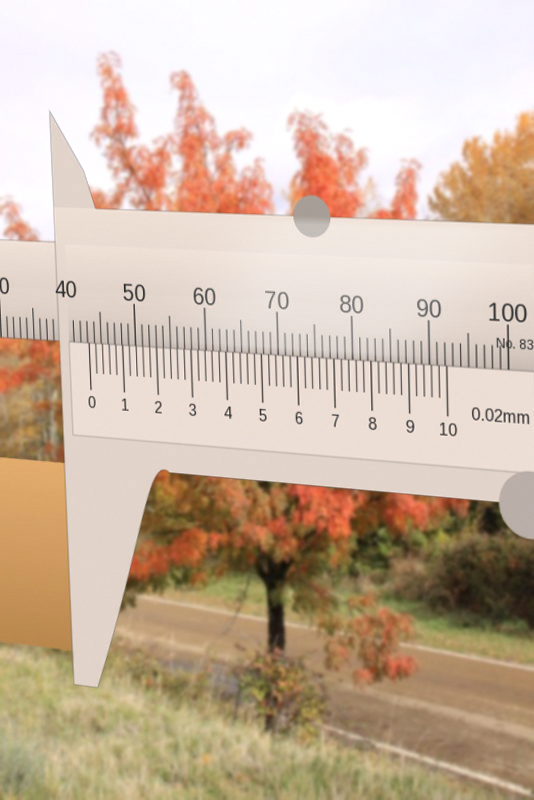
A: 43.2 mm
